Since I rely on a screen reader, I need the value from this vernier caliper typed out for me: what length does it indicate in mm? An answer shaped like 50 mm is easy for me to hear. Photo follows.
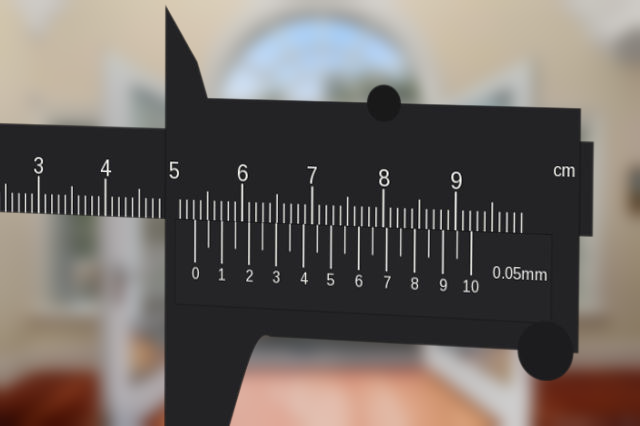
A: 53.2 mm
